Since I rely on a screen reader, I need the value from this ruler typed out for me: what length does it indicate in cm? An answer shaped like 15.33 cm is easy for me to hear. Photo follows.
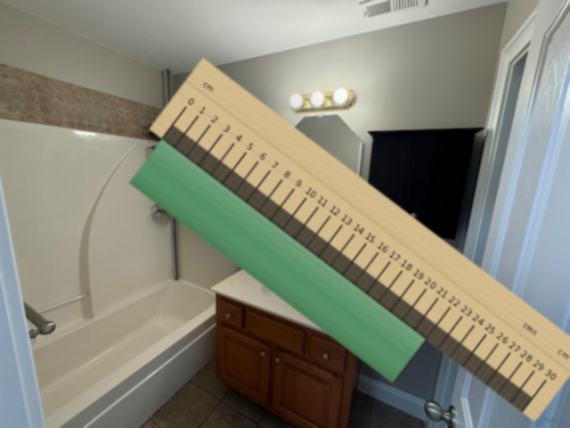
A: 22 cm
